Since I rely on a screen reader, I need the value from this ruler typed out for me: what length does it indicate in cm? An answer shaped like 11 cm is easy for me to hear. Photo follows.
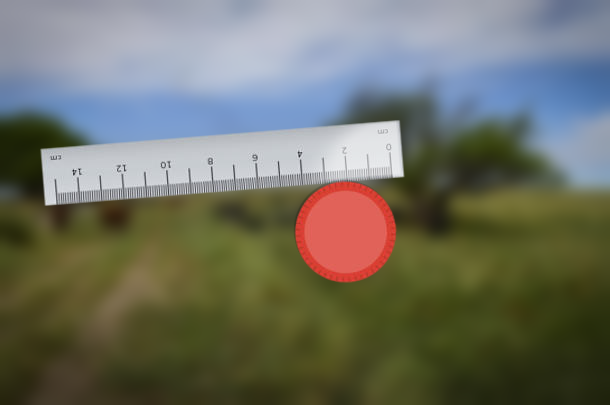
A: 4.5 cm
